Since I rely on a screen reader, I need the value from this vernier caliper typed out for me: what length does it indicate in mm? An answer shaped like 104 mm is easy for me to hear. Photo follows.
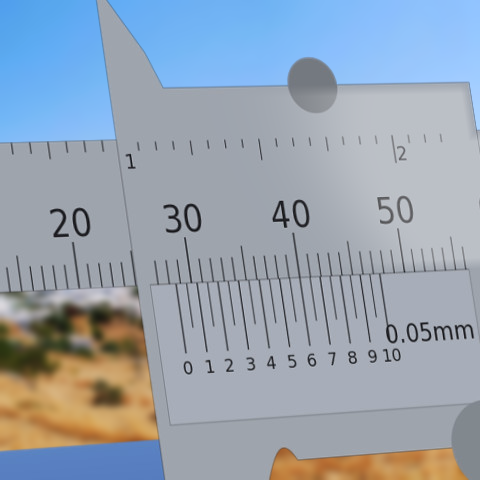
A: 28.6 mm
